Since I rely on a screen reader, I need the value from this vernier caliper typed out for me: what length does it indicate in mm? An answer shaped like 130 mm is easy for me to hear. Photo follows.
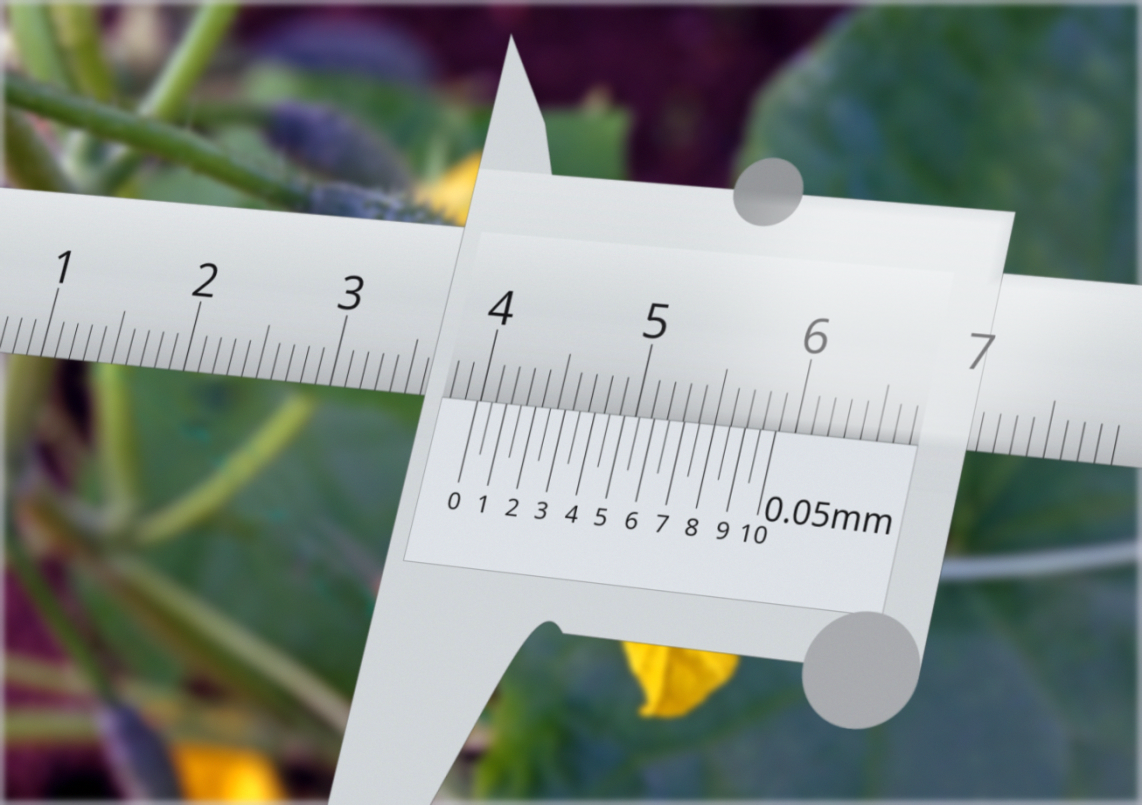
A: 39.8 mm
